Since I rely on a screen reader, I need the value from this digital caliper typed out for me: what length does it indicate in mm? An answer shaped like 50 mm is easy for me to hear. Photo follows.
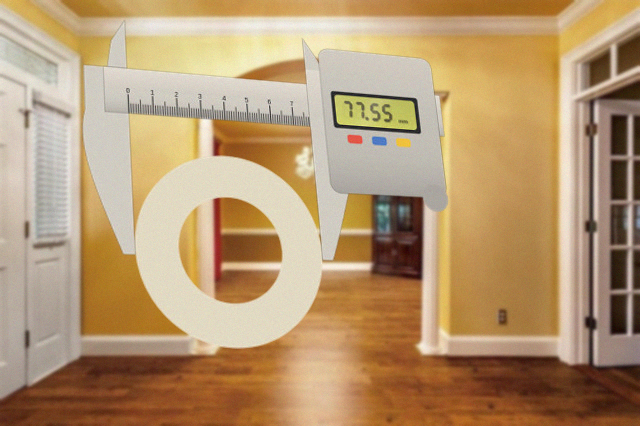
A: 77.55 mm
